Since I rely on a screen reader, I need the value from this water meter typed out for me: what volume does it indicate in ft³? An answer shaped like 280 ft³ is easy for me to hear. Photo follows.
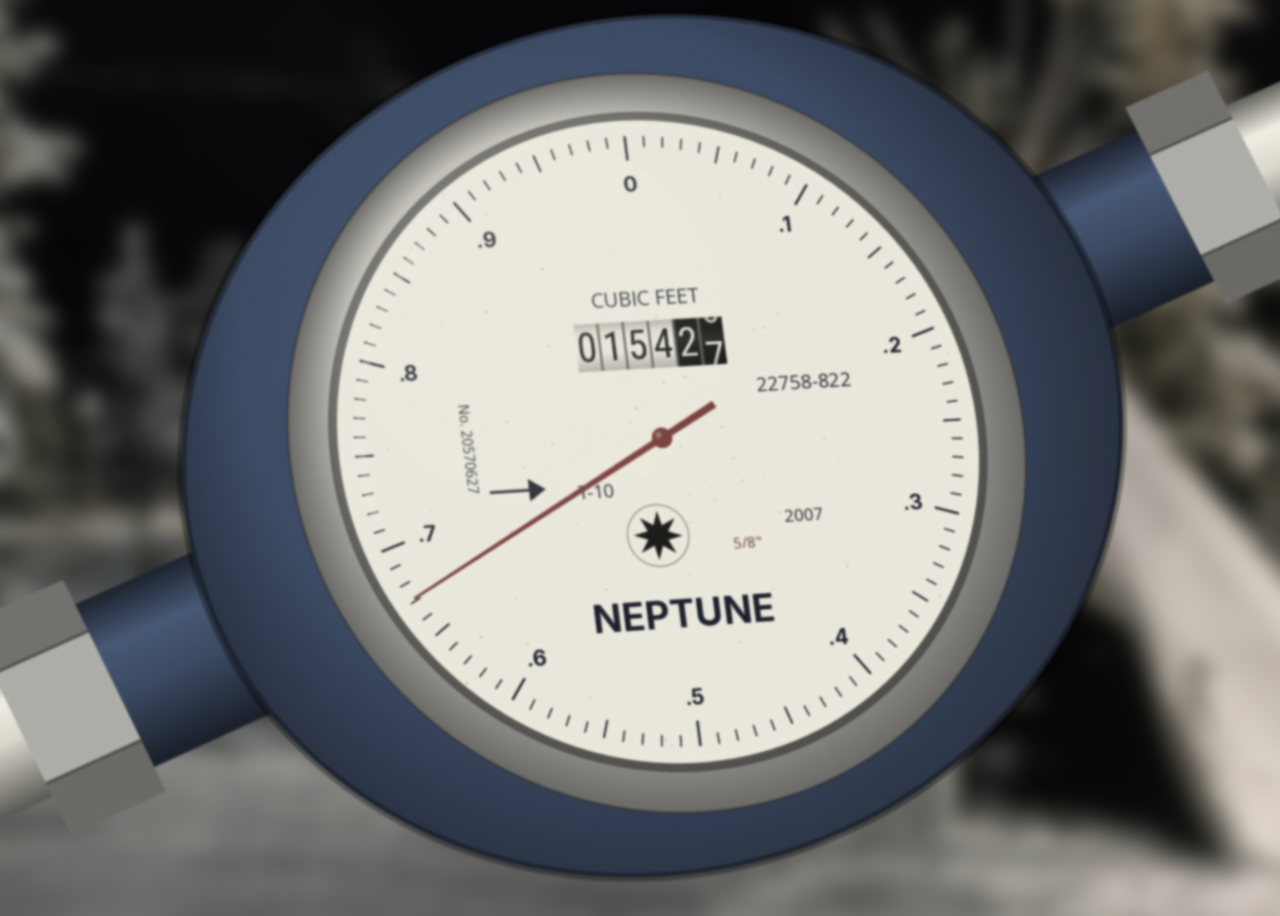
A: 15426.67 ft³
